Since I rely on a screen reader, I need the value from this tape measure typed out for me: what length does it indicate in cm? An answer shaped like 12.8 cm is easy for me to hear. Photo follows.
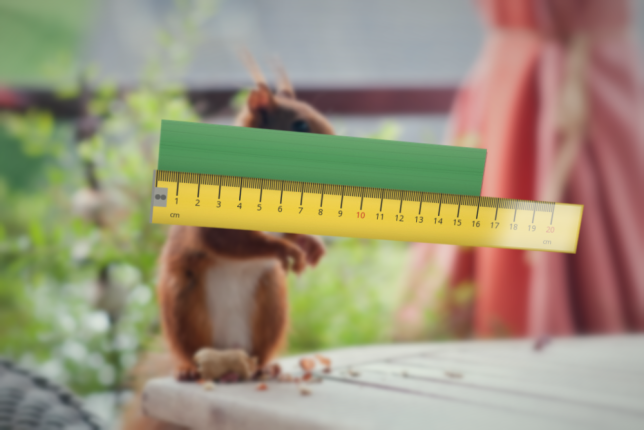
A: 16 cm
